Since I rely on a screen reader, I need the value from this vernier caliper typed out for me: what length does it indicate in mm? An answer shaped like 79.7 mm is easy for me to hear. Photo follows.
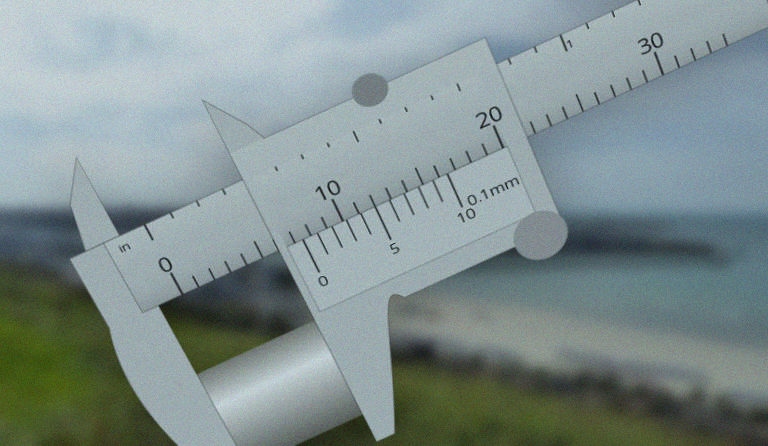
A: 7.5 mm
